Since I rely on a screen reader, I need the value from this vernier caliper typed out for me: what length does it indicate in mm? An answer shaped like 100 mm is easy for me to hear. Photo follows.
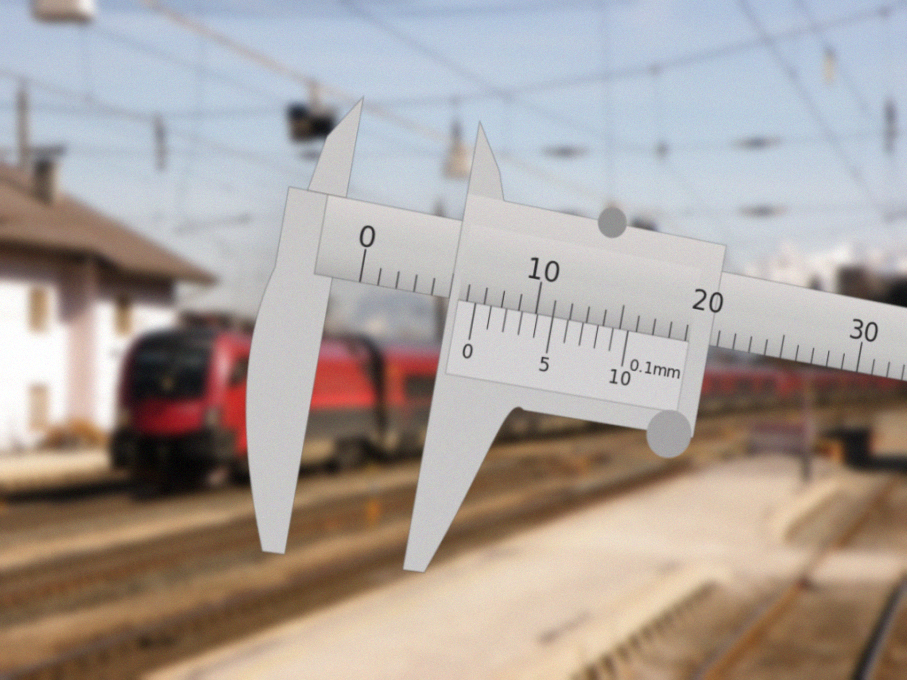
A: 6.5 mm
